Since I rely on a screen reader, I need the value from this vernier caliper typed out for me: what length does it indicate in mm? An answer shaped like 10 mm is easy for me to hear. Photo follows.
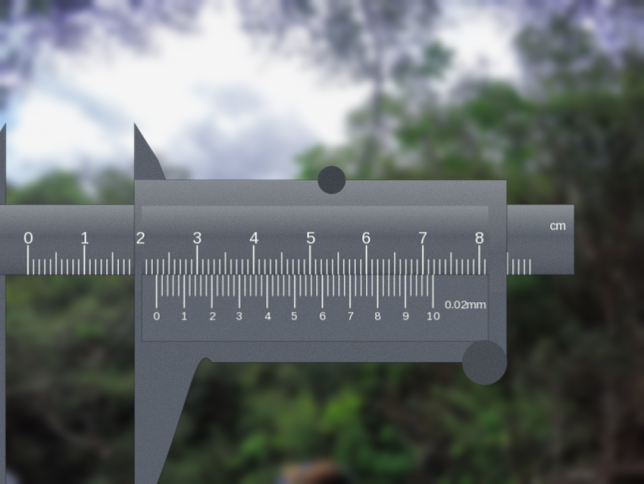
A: 22.8 mm
